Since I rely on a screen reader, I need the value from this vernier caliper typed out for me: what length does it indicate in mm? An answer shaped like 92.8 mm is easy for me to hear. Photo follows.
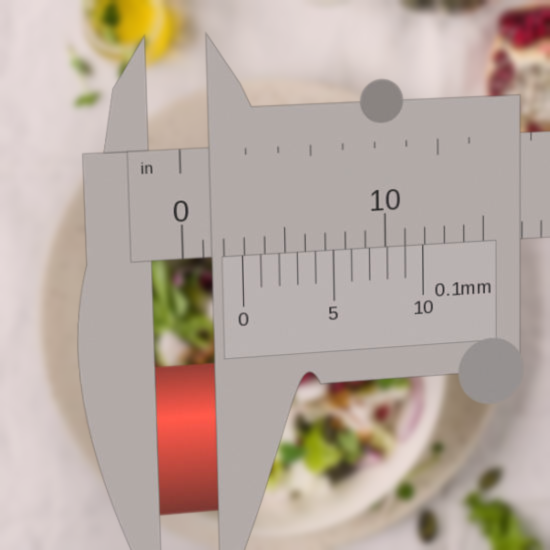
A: 2.9 mm
